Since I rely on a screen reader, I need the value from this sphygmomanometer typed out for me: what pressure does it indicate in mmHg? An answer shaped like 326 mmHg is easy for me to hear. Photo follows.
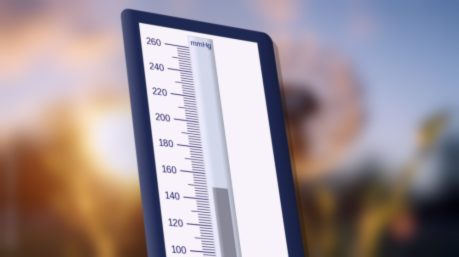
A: 150 mmHg
